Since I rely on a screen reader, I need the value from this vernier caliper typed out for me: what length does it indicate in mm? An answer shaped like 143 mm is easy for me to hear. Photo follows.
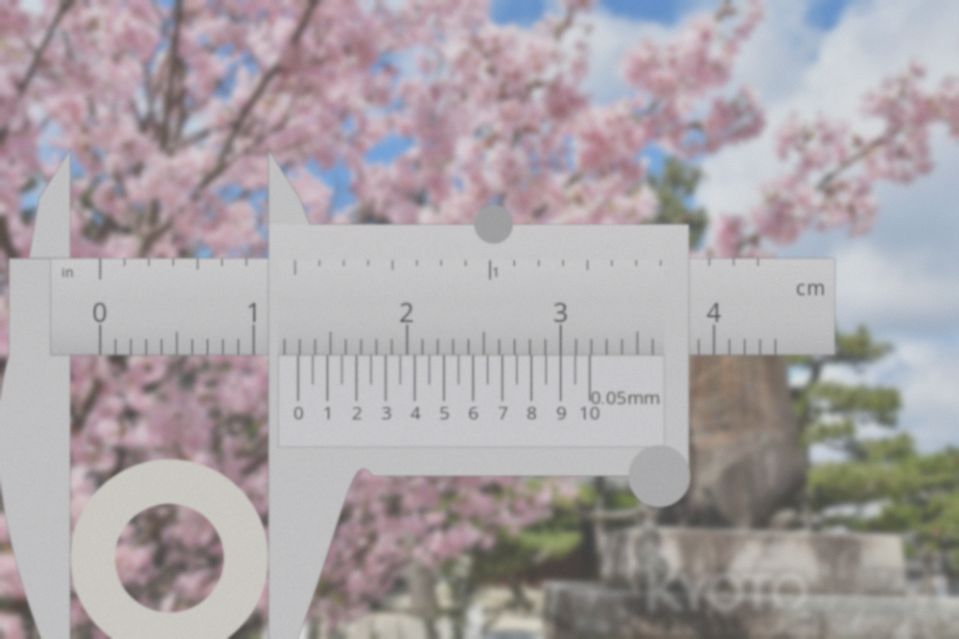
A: 12.9 mm
